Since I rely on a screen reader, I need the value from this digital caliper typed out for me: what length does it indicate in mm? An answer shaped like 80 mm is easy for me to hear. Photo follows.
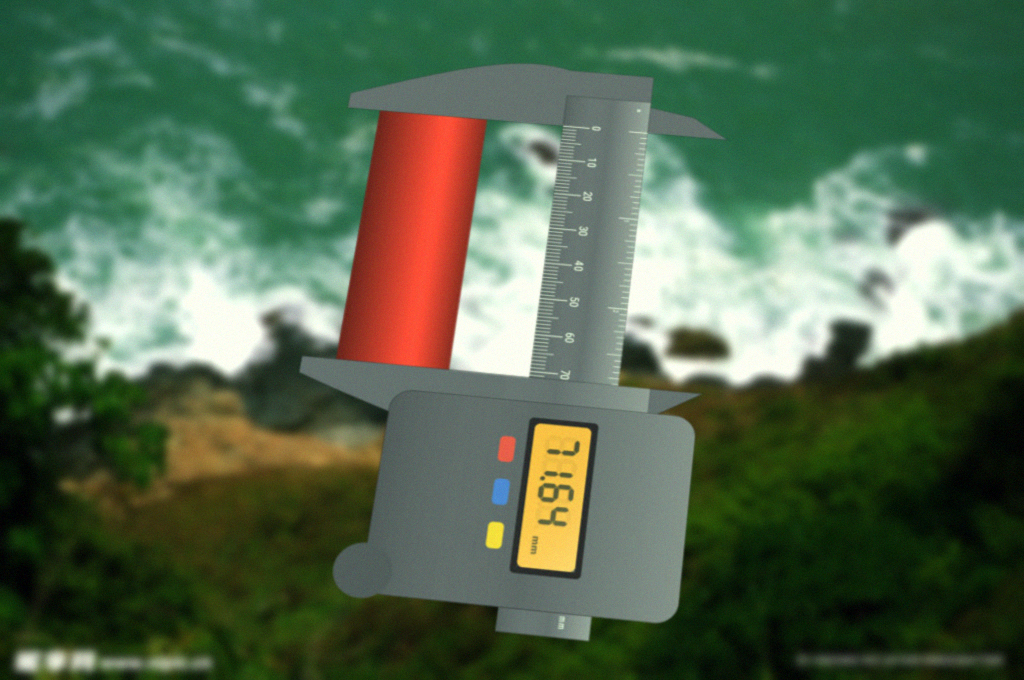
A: 71.64 mm
